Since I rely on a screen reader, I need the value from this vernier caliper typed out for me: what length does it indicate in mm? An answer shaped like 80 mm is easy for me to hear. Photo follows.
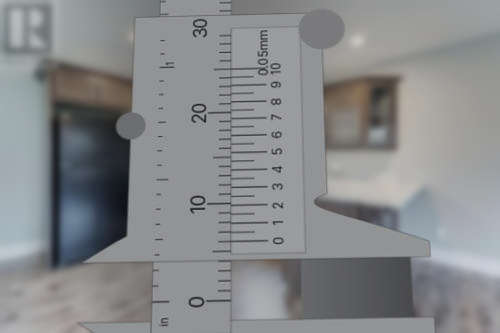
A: 6.0 mm
